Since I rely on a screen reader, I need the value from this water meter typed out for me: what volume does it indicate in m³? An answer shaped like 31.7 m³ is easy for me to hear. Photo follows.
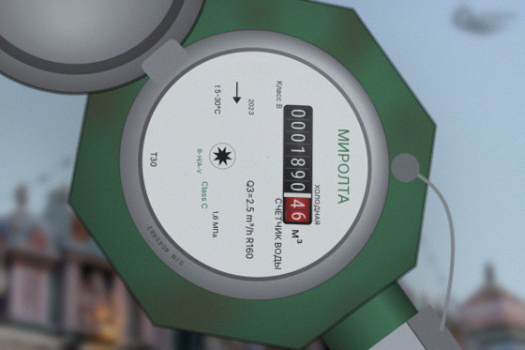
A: 1890.46 m³
